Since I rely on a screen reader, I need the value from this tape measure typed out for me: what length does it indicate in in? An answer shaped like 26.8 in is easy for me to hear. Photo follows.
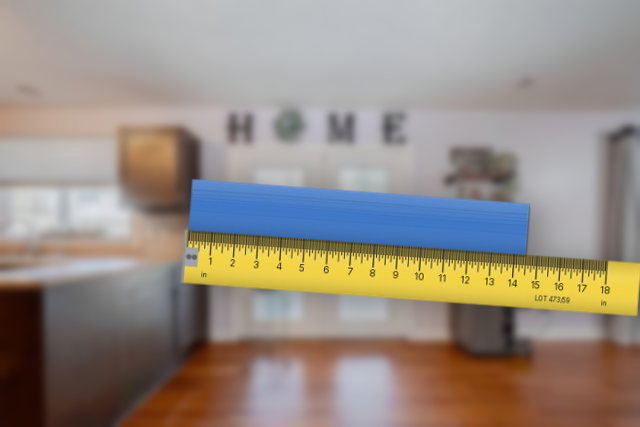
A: 14.5 in
